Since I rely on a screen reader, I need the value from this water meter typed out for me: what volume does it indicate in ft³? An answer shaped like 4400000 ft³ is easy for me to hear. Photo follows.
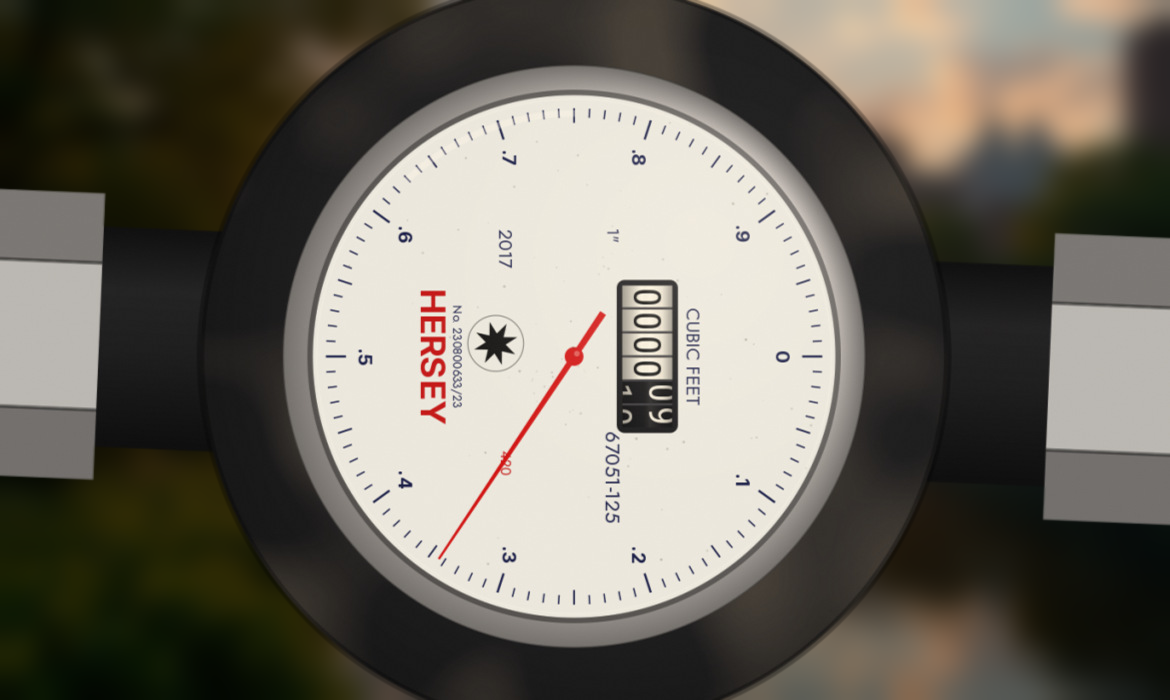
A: 9.34 ft³
